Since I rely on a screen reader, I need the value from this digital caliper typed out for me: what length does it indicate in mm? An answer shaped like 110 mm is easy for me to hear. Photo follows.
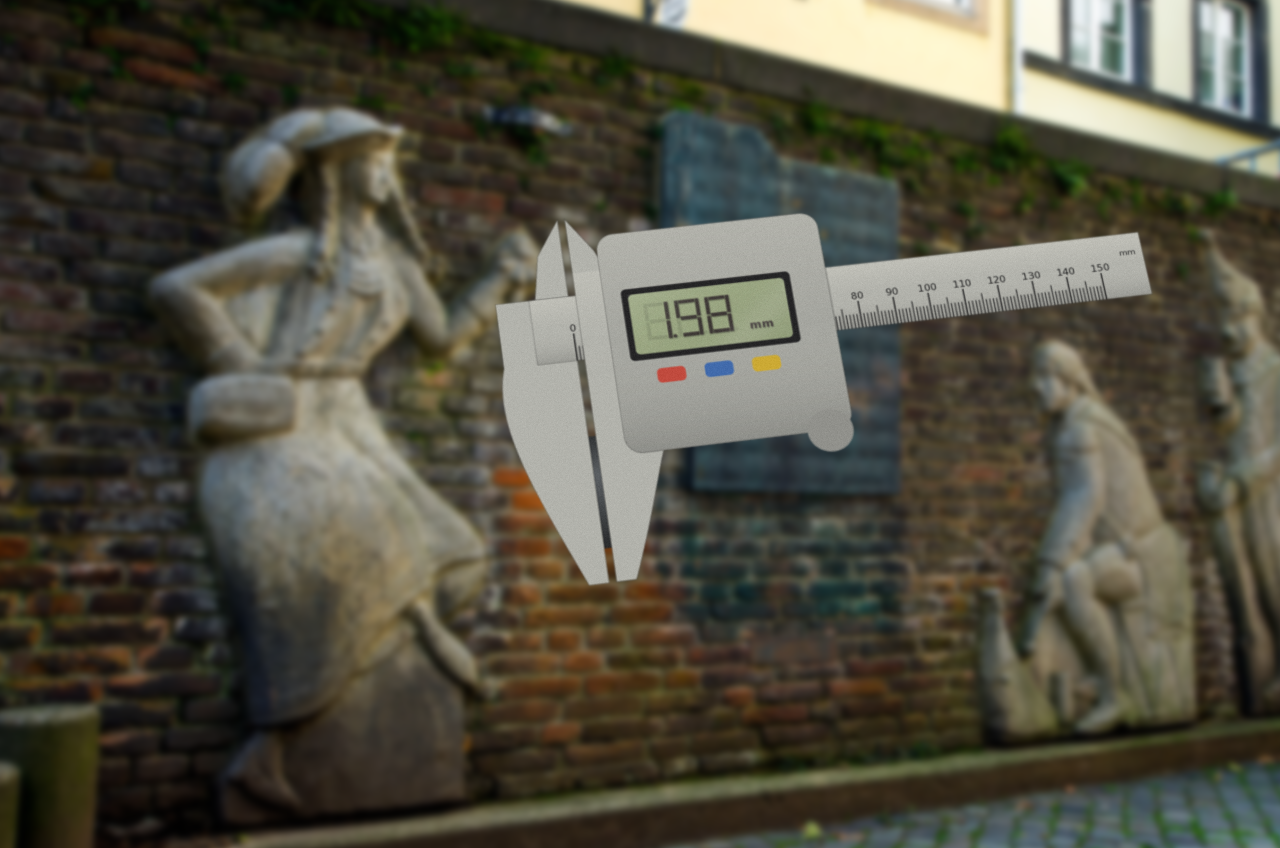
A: 1.98 mm
